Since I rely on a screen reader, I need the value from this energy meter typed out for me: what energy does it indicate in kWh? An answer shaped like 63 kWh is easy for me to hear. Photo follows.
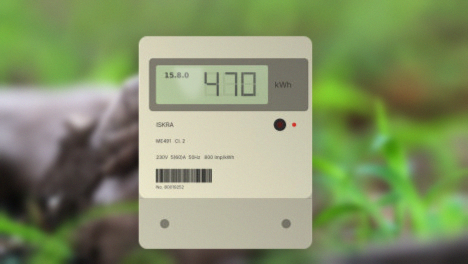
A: 470 kWh
